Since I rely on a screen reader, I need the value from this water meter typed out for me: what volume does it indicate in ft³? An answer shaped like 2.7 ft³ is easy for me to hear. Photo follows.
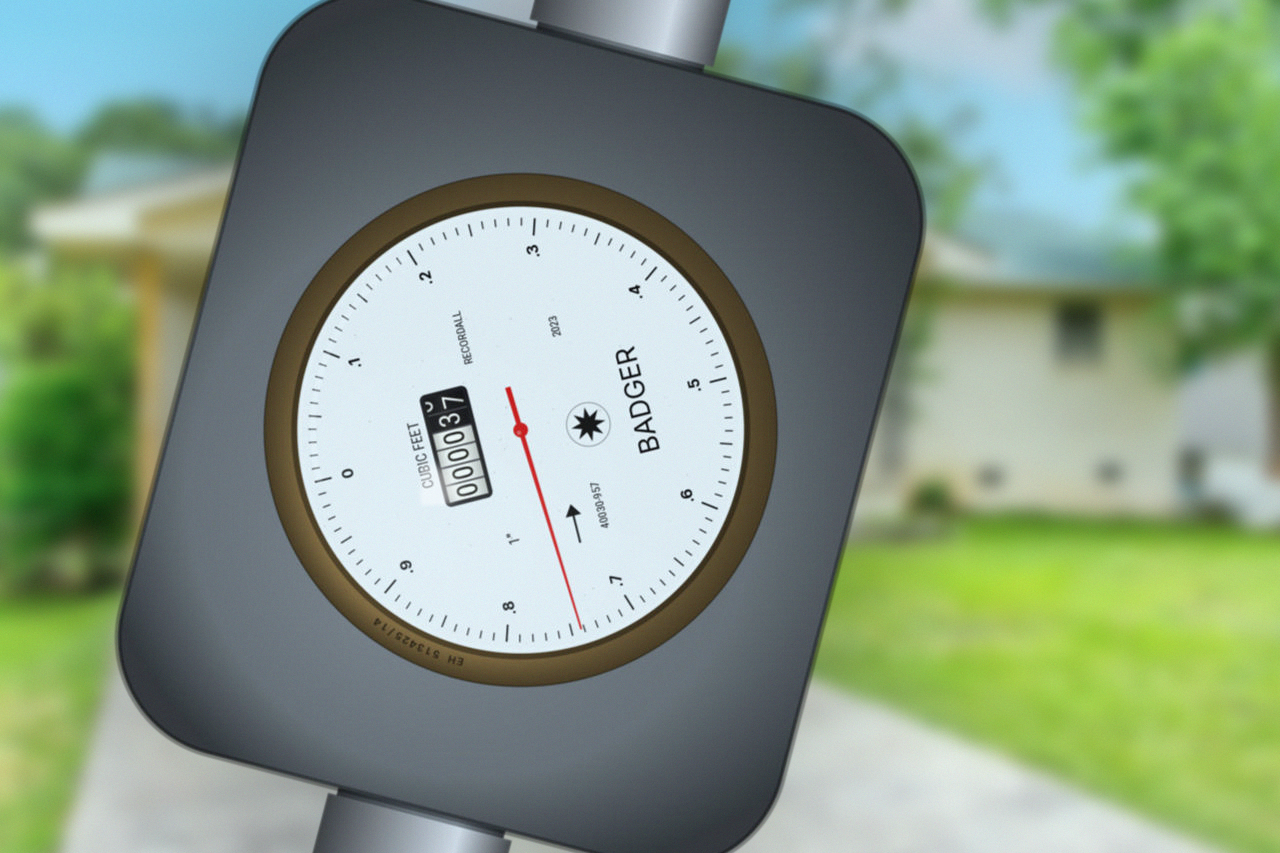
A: 36.74 ft³
